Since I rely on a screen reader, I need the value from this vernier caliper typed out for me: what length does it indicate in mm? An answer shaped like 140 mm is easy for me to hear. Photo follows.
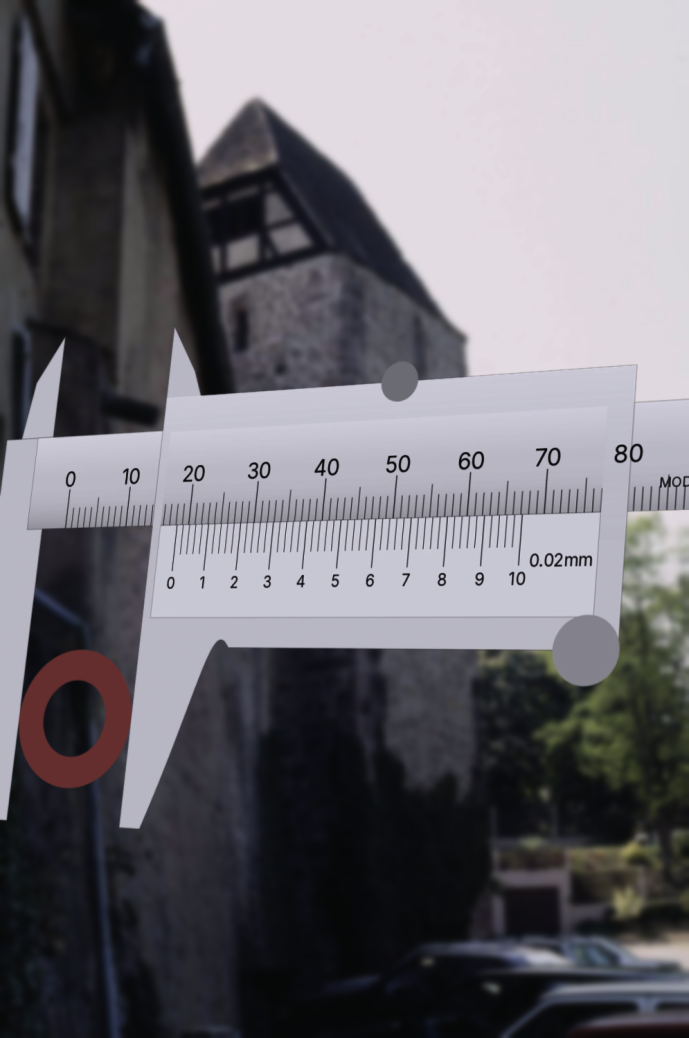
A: 18.2 mm
